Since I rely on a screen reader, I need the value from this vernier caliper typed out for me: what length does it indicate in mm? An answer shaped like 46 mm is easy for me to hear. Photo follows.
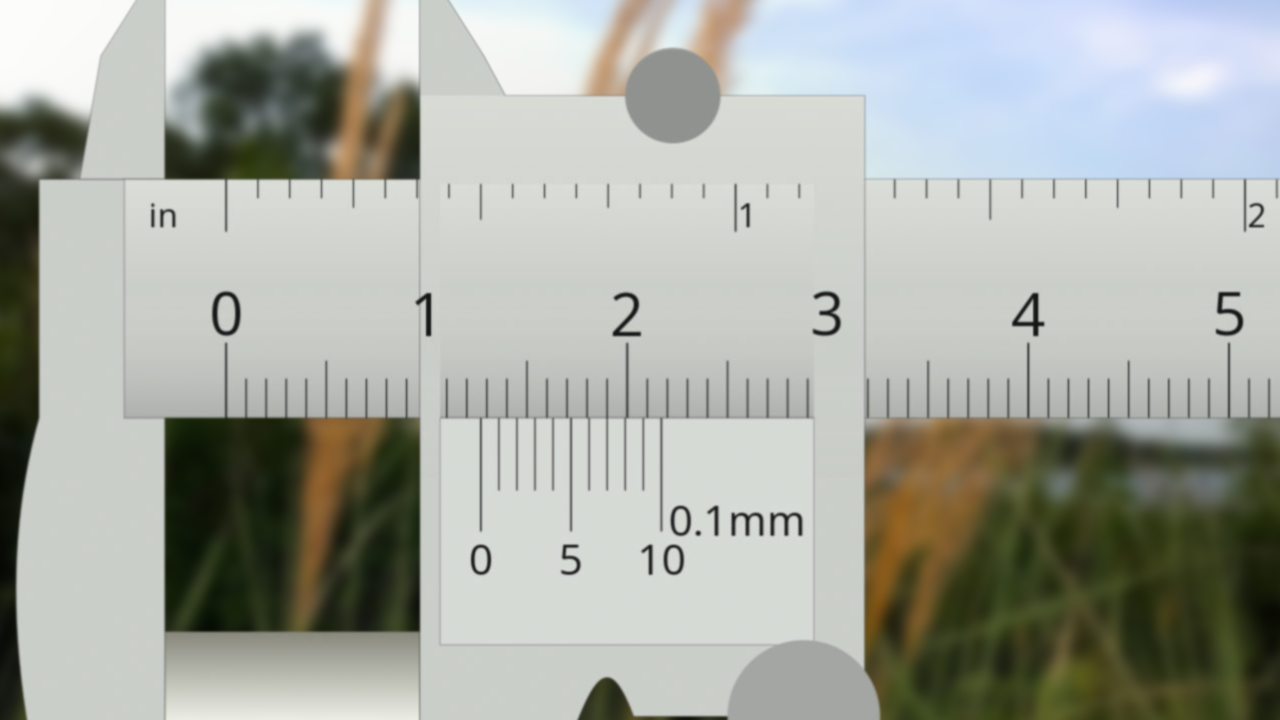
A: 12.7 mm
